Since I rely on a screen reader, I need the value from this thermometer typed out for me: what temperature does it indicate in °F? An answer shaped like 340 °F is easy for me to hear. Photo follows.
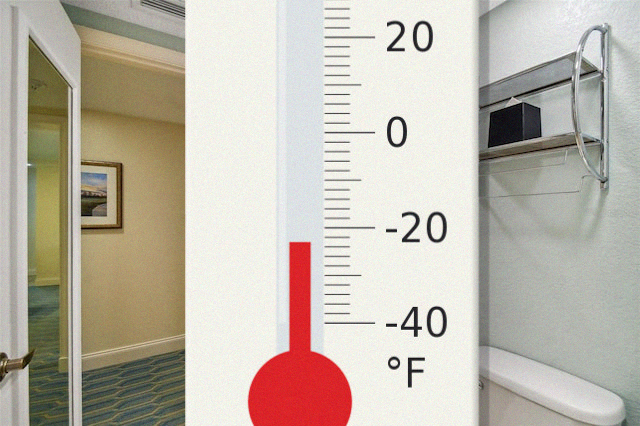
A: -23 °F
